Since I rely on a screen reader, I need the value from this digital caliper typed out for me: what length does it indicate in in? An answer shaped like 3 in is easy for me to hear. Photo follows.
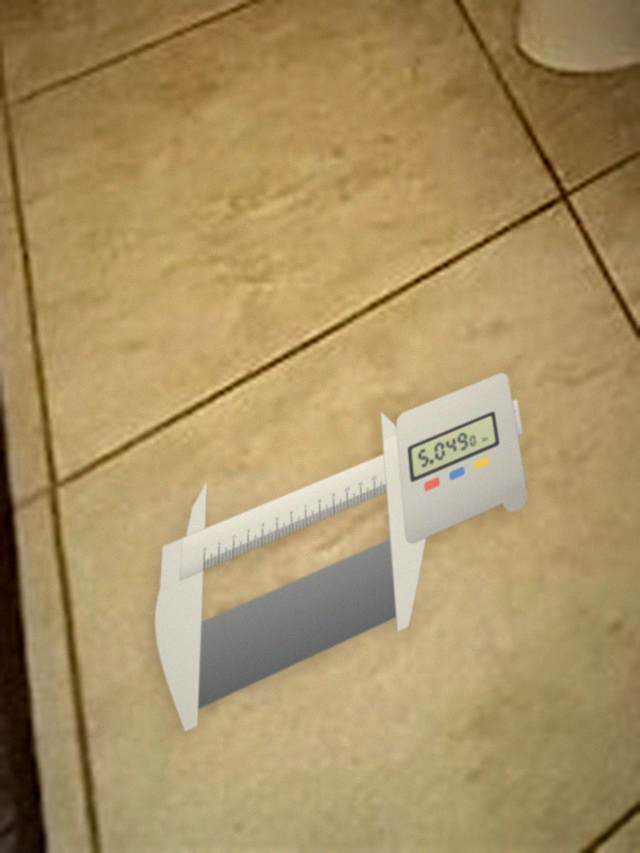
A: 5.0490 in
